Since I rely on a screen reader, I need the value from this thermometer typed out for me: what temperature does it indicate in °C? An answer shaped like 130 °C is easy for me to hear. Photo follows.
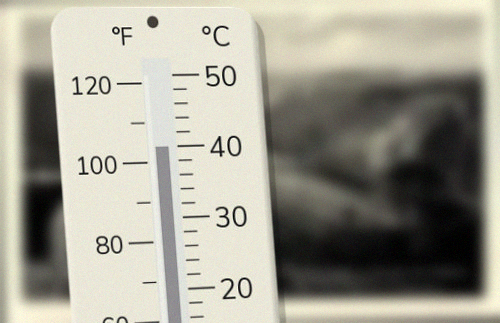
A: 40 °C
